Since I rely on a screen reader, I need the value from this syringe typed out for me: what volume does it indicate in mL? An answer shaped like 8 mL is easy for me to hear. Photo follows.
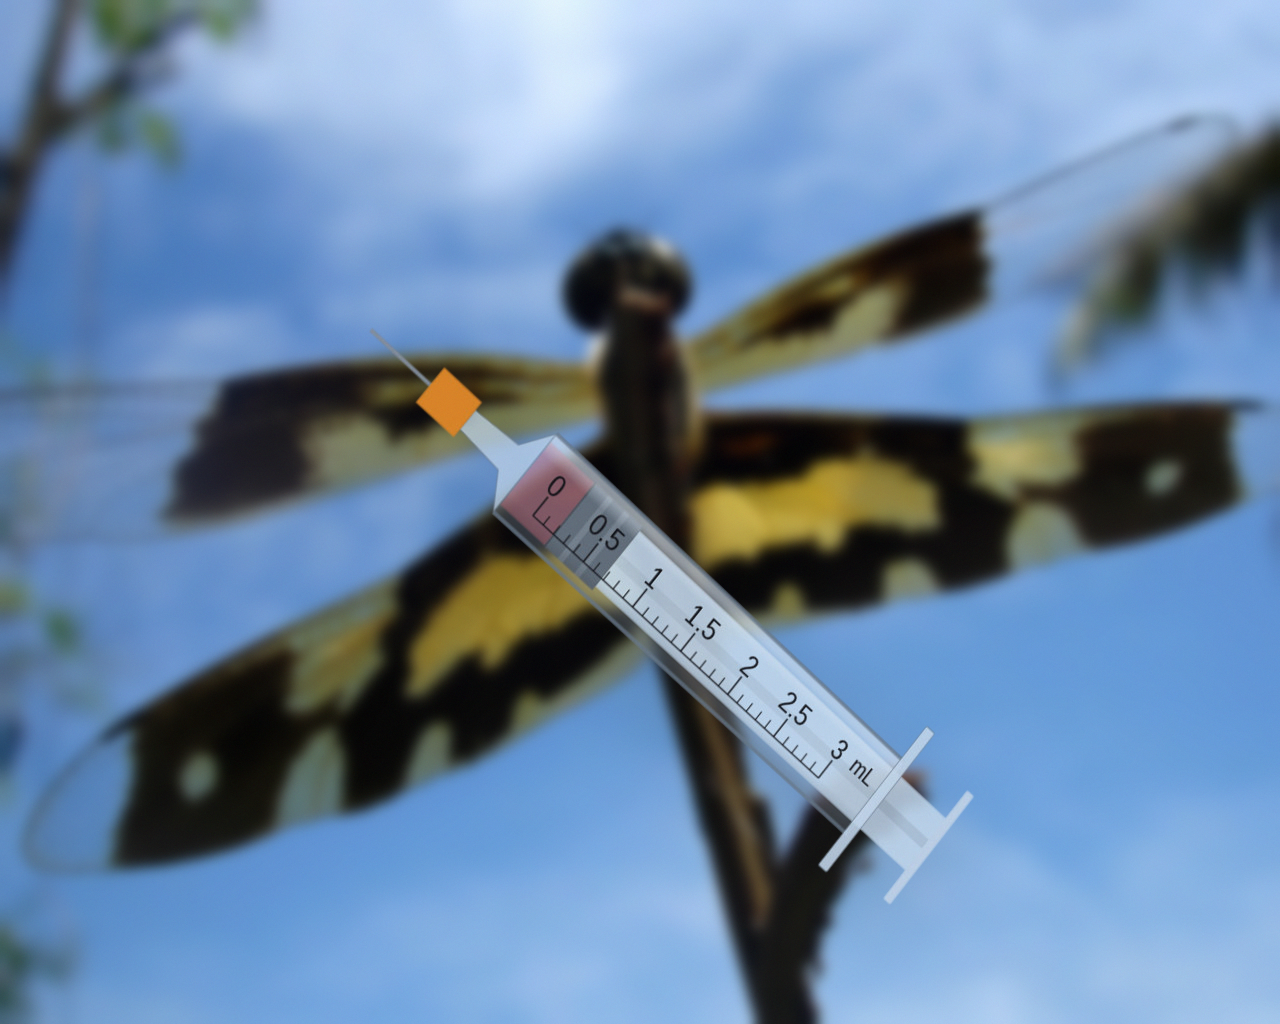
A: 0.2 mL
